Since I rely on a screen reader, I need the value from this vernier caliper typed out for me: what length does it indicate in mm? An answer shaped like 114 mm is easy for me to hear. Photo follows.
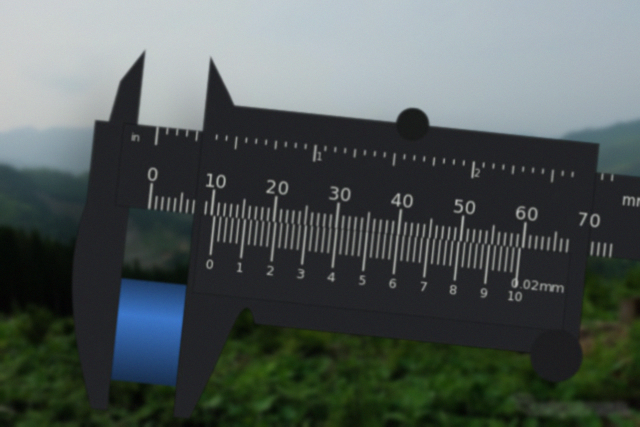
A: 10.5 mm
